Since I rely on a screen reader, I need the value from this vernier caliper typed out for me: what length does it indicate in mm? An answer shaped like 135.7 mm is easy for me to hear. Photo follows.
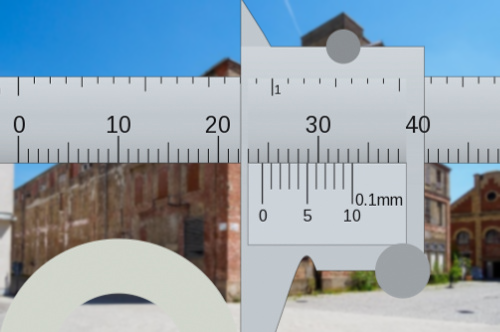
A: 24.4 mm
